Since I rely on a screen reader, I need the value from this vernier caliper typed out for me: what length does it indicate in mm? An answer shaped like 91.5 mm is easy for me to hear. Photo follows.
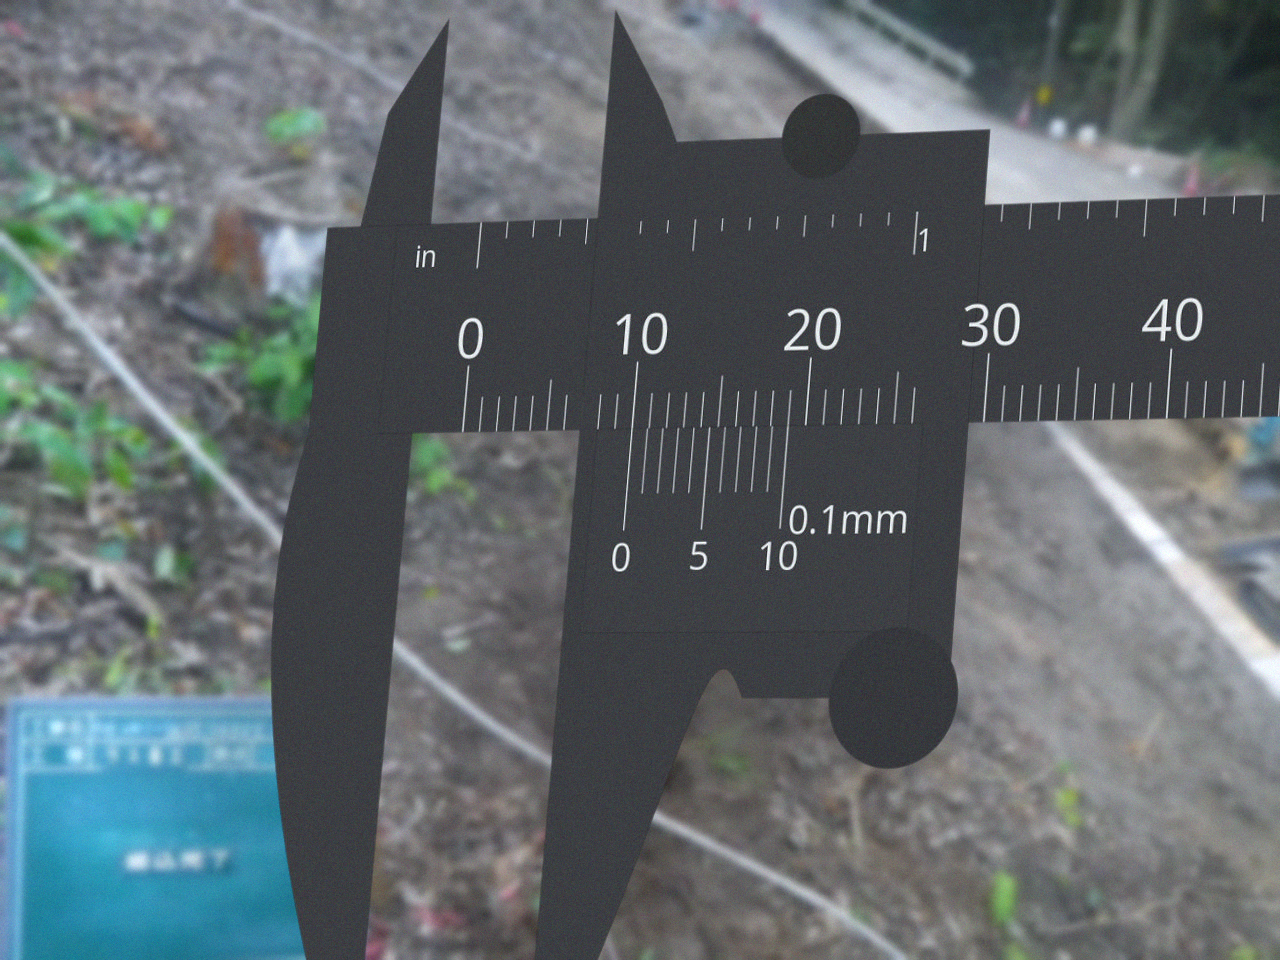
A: 10.0 mm
